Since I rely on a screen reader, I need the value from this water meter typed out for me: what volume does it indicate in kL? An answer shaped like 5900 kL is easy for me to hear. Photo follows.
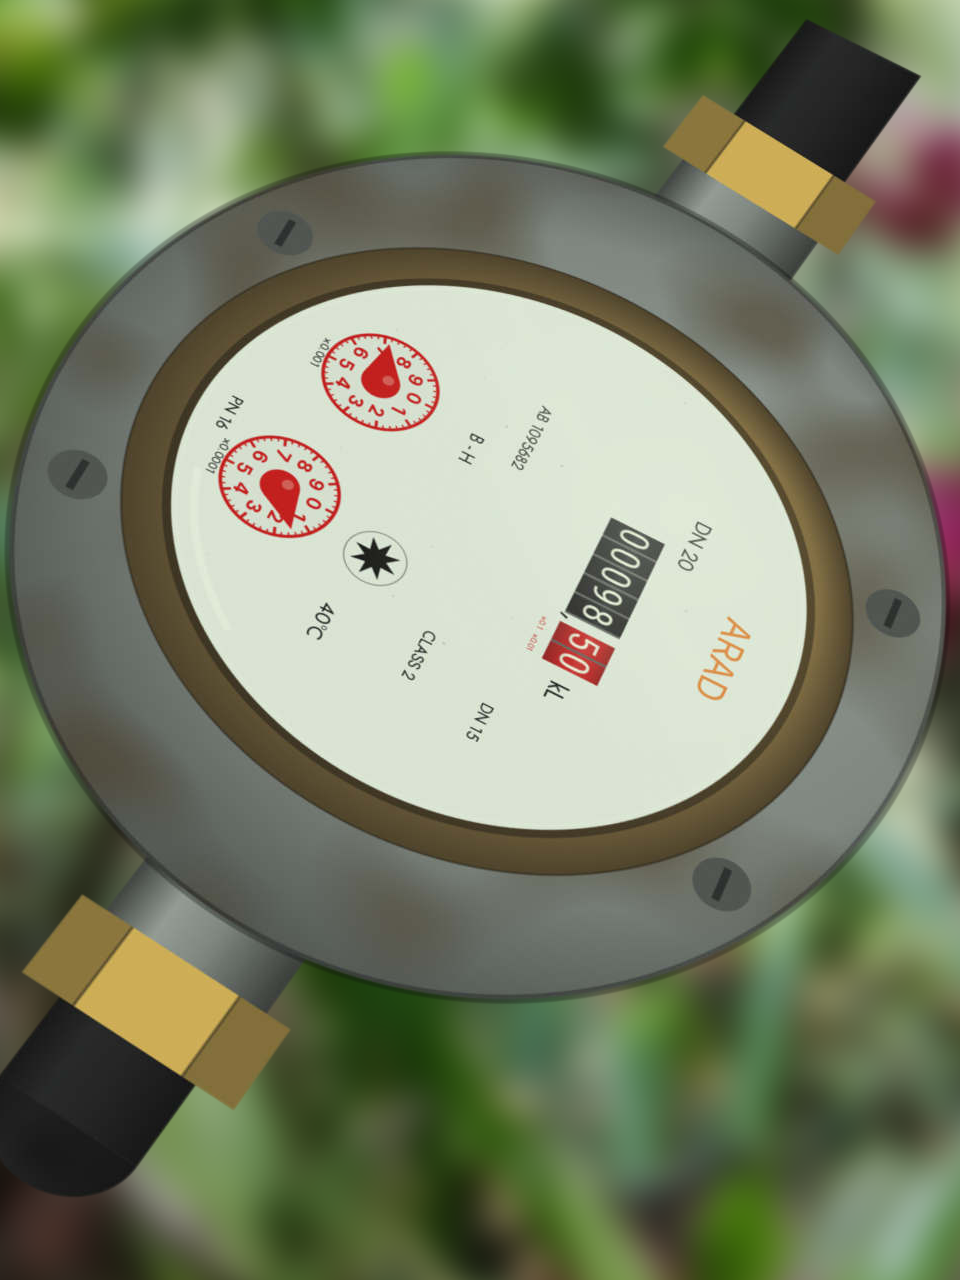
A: 98.5071 kL
